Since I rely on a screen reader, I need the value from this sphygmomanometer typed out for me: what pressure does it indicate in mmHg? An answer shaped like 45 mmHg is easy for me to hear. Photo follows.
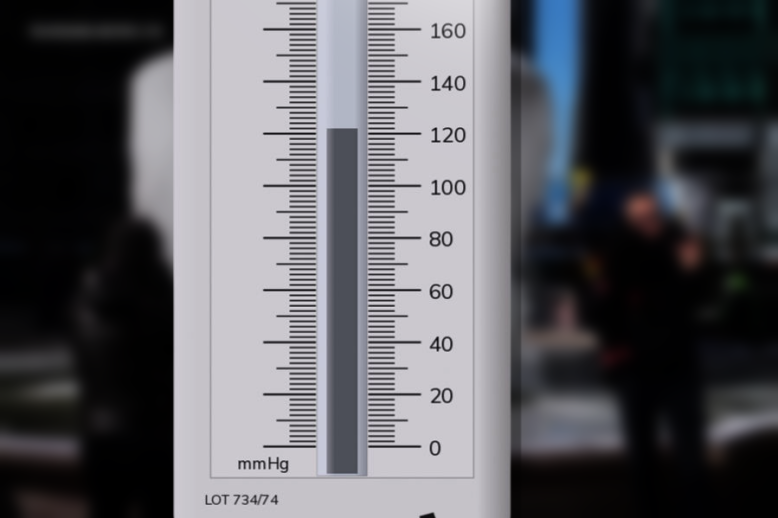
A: 122 mmHg
